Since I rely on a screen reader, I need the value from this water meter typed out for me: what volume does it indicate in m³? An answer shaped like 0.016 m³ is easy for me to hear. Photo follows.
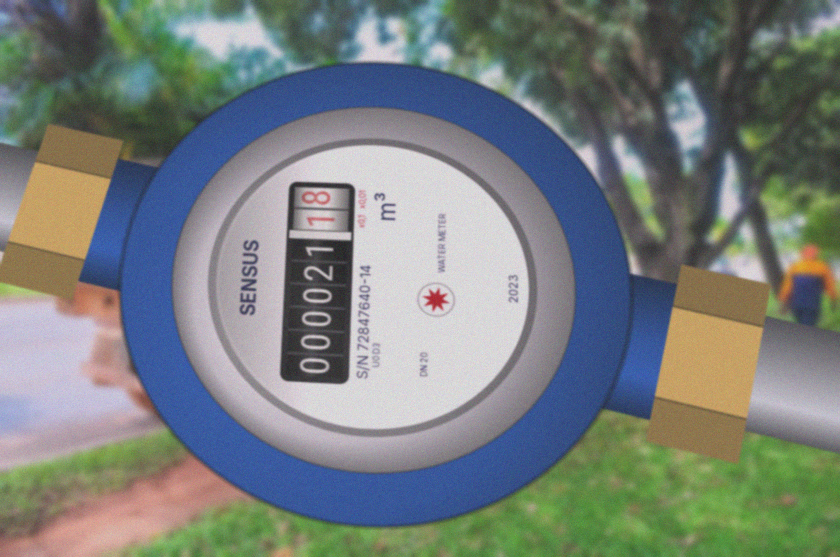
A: 21.18 m³
